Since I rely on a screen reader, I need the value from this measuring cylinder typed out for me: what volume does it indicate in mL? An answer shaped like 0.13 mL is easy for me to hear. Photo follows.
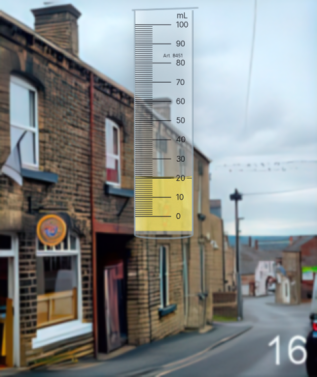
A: 20 mL
